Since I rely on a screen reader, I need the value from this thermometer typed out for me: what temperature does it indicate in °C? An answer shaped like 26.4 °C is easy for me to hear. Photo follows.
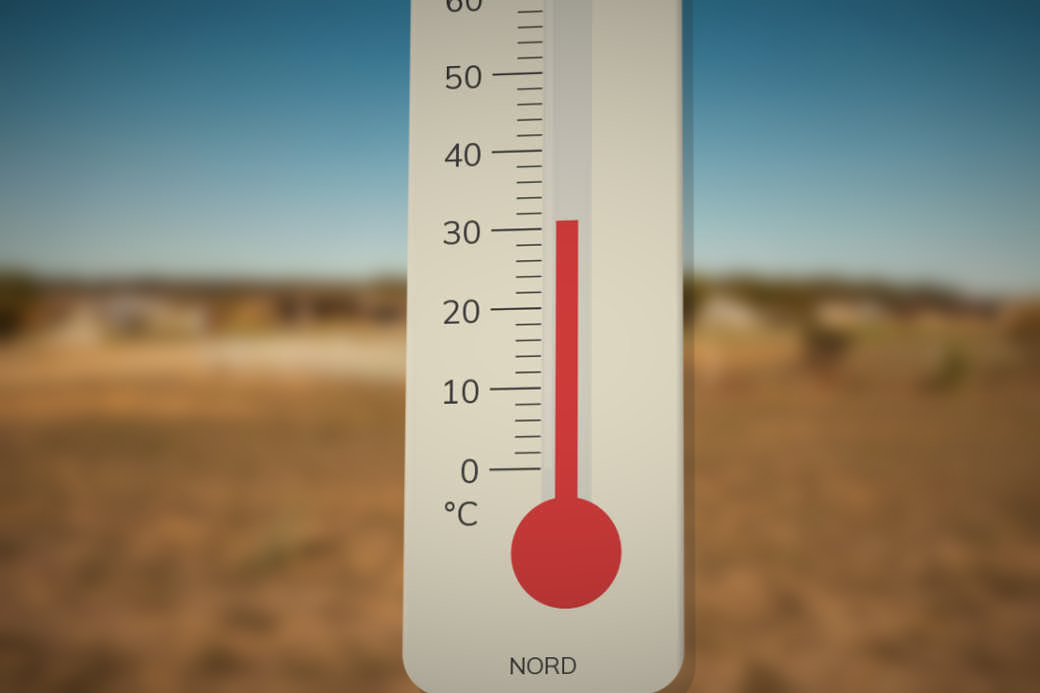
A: 31 °C
